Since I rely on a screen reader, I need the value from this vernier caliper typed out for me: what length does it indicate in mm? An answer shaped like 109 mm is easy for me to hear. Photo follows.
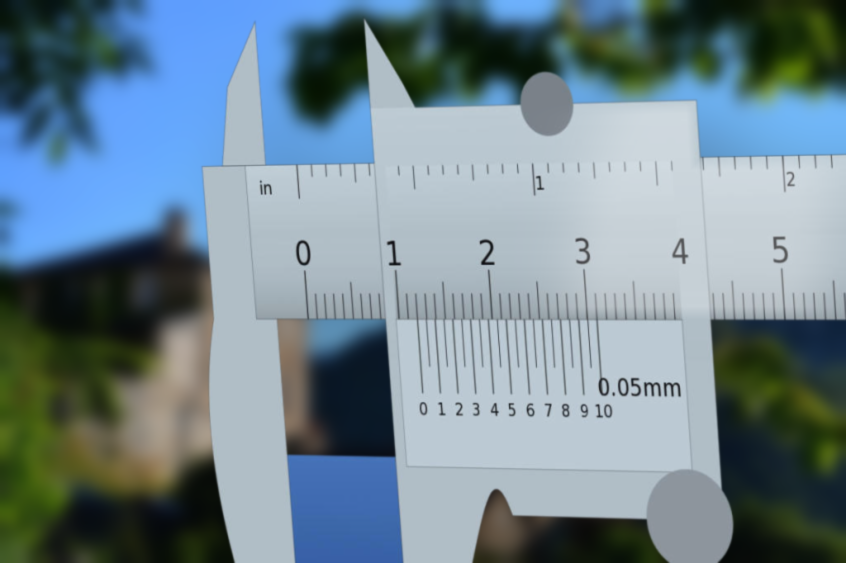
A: 12.0 mm
